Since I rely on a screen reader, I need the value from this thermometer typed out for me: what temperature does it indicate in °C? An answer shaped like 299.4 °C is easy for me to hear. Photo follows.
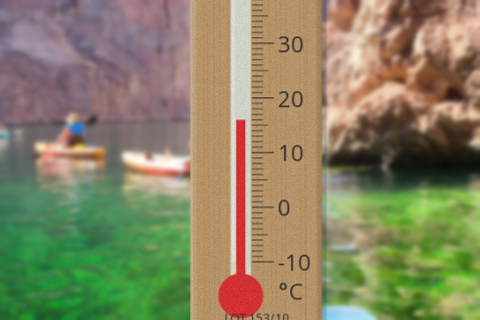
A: 16 °C
